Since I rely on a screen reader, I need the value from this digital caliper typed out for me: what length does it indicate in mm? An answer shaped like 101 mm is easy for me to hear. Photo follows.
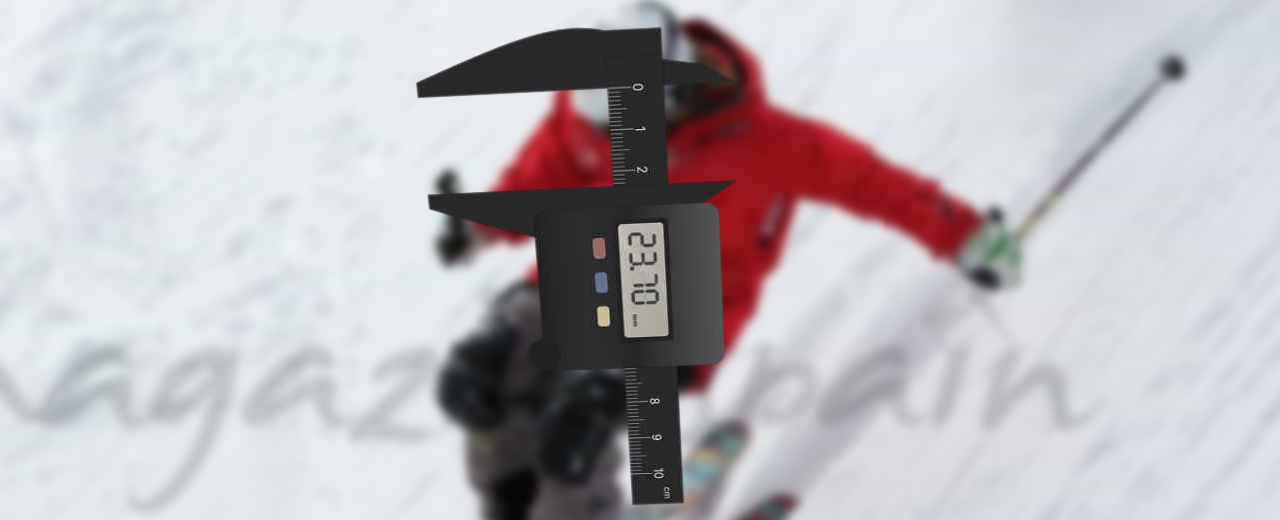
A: 23.70 mm
